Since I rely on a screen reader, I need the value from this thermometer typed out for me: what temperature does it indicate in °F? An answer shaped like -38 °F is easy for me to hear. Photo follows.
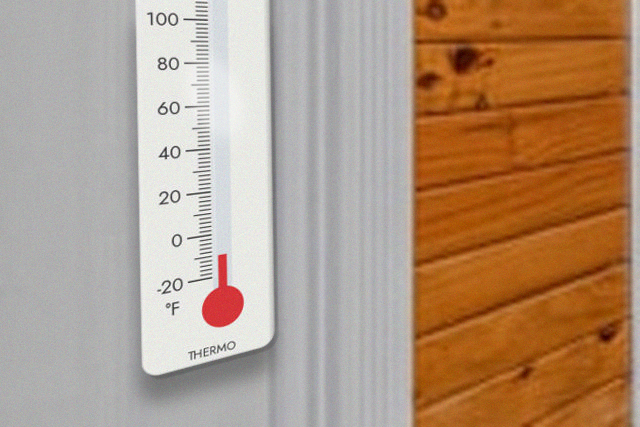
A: -10 °F
